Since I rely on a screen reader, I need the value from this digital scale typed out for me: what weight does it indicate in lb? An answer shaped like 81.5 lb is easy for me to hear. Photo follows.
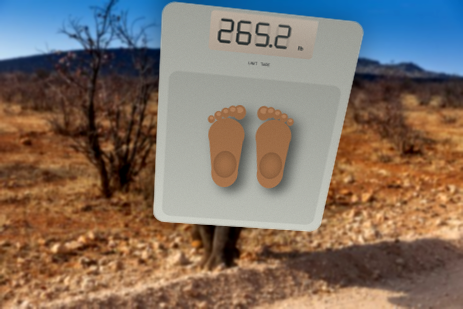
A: 265.2 lb
